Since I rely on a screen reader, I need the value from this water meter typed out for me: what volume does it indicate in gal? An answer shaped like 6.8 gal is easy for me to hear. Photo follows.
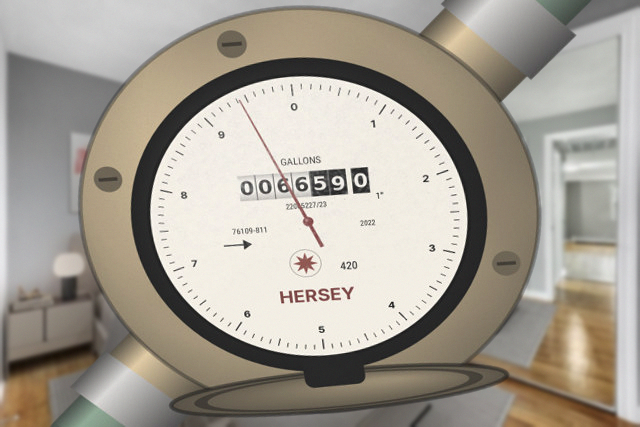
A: 66589.4 gal
